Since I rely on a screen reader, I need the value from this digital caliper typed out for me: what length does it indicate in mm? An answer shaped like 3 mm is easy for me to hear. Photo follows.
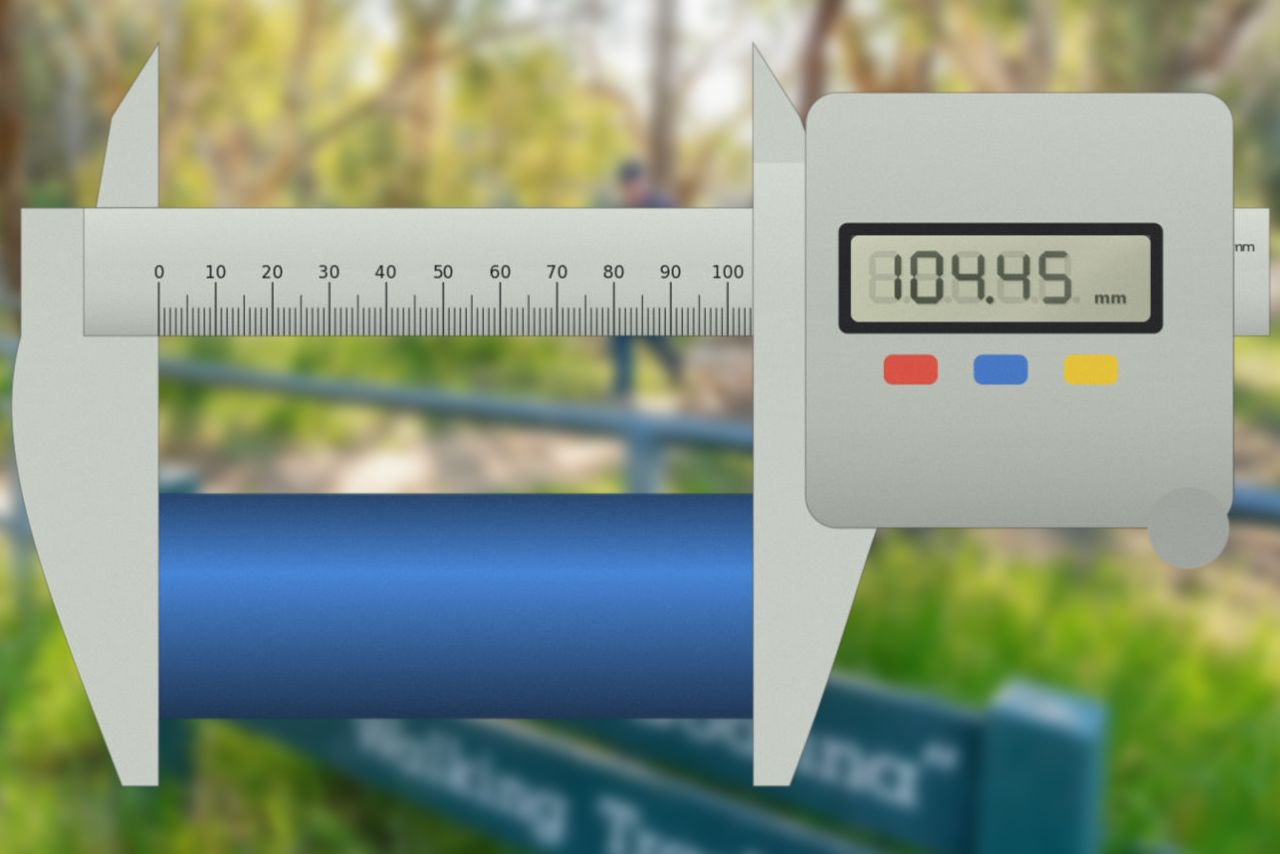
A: 104.45 mm
